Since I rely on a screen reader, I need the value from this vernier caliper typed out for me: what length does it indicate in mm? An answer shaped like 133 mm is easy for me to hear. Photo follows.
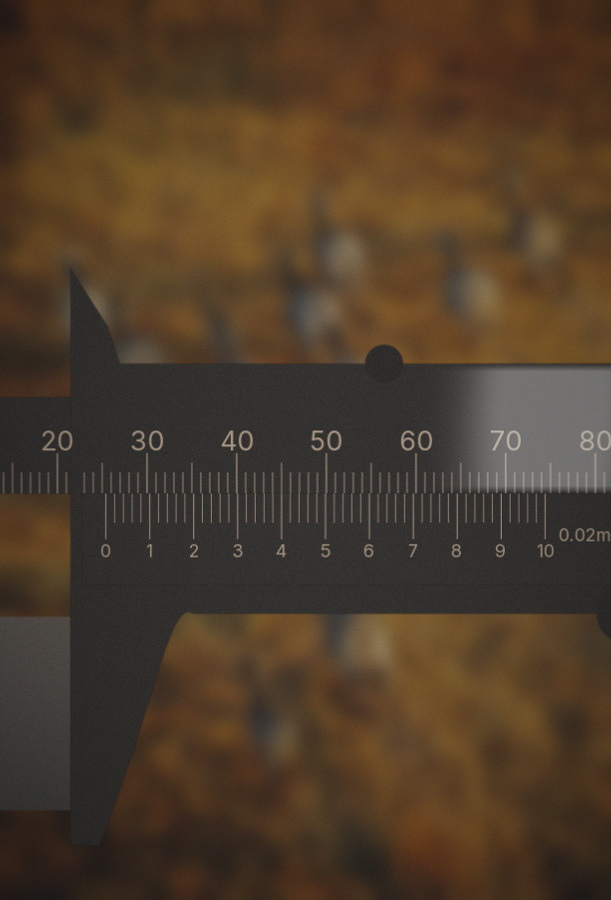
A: 25.4 mm
